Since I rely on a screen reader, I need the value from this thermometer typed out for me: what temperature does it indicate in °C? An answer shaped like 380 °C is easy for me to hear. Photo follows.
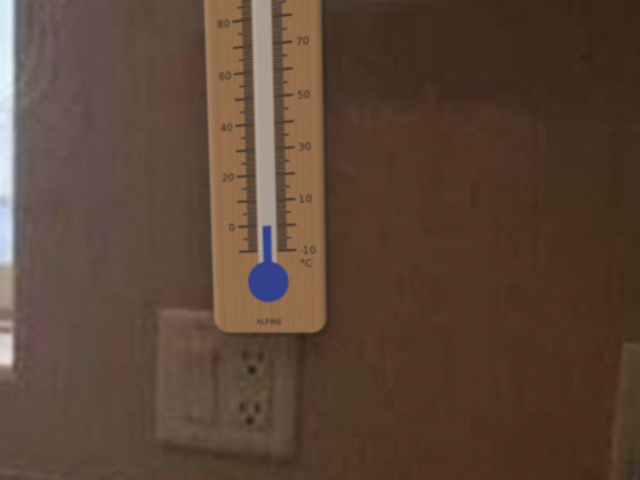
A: 0 °C
